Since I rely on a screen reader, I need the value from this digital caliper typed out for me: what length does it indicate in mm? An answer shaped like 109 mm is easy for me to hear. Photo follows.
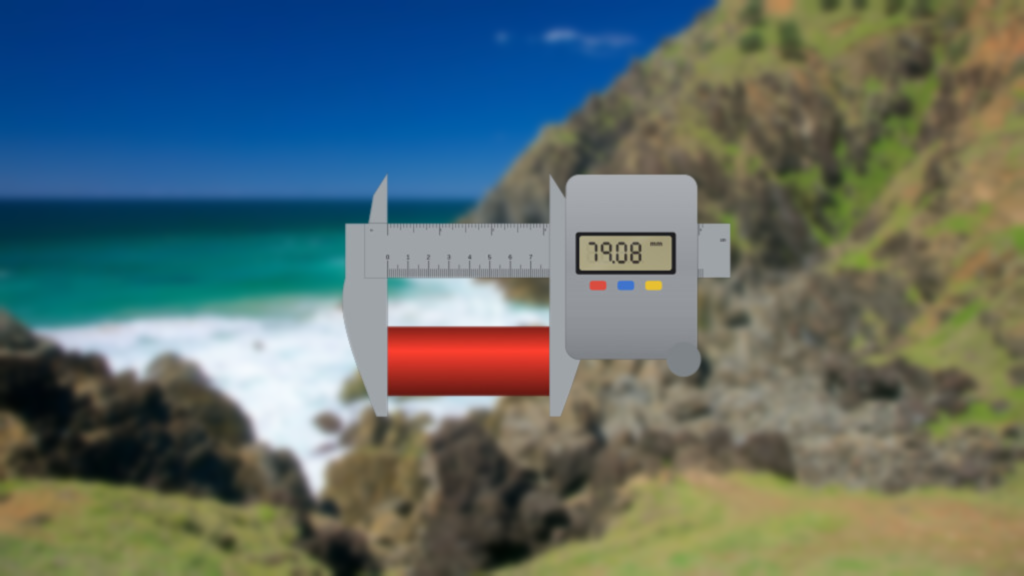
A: 79.08 mm
